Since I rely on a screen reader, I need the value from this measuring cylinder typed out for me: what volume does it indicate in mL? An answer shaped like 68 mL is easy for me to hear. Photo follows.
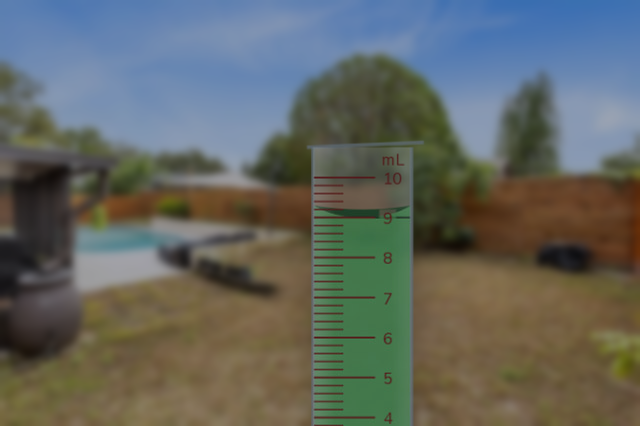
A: 9 mL
